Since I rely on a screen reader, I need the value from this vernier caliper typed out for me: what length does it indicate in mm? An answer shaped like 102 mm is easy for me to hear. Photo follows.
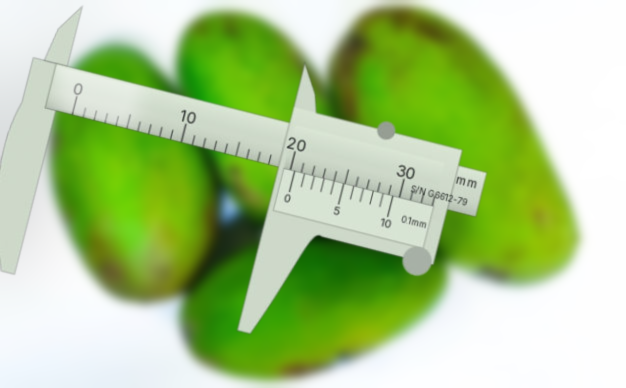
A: 20.4 mm
